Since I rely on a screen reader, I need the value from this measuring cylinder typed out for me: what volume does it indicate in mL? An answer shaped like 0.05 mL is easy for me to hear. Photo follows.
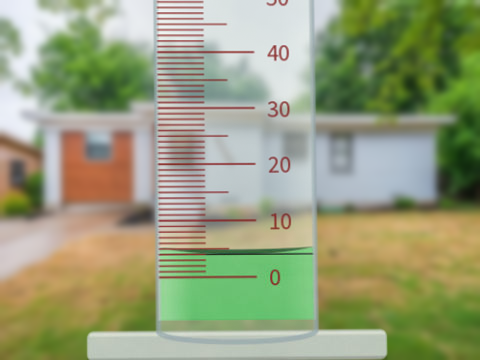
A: 4 mL
